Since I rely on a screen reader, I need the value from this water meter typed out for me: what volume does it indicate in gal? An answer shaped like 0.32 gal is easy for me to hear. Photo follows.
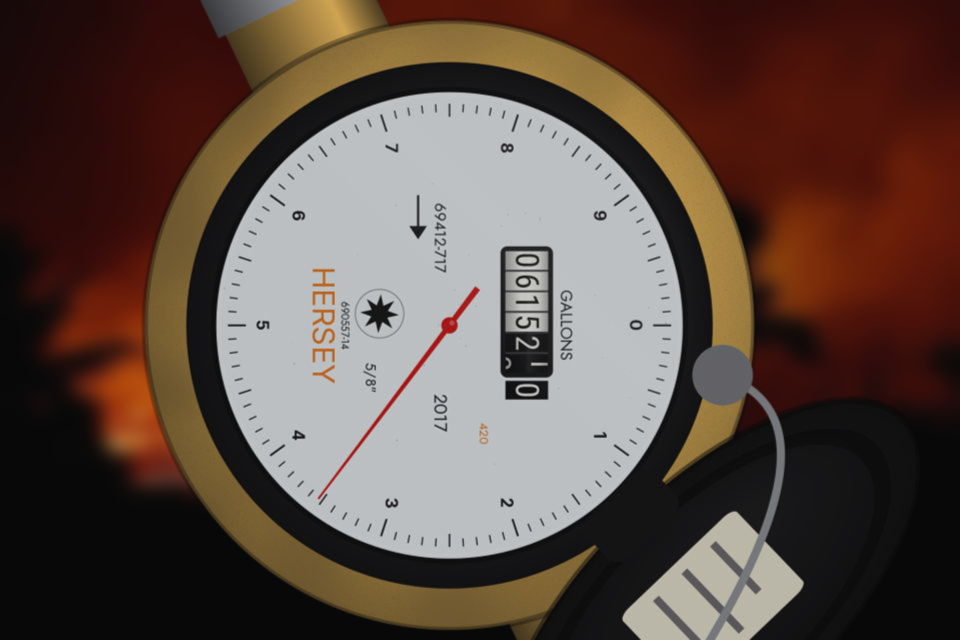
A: 615213.5 gal
